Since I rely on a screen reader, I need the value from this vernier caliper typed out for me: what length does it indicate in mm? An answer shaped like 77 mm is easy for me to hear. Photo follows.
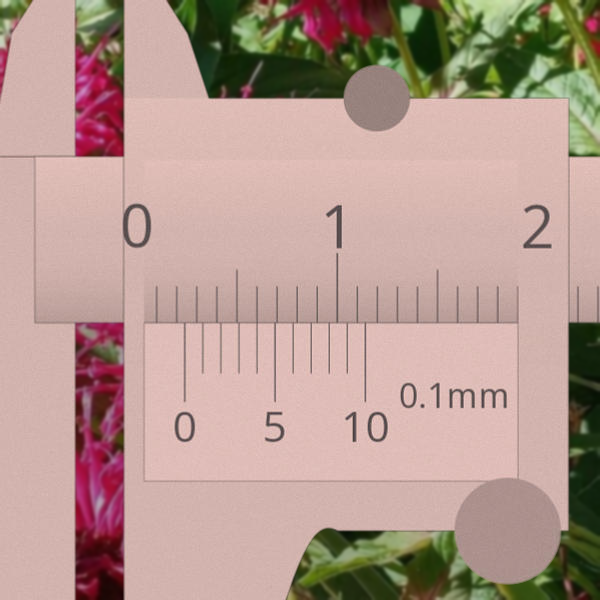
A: 2.4 mm
